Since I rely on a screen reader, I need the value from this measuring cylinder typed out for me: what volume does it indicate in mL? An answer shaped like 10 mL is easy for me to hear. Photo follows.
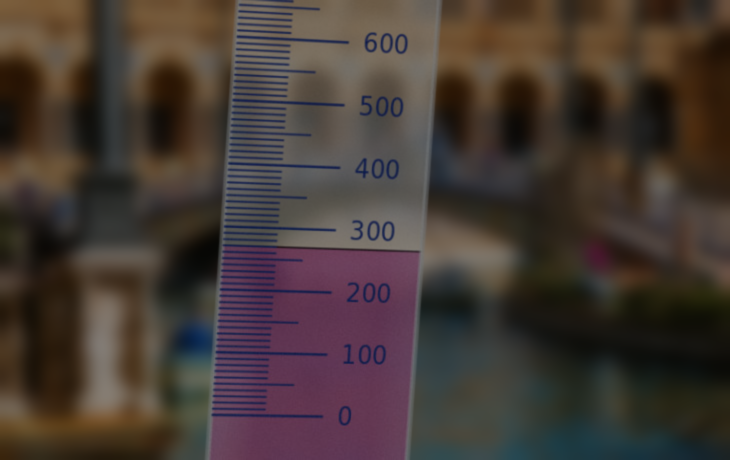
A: 270 mL
